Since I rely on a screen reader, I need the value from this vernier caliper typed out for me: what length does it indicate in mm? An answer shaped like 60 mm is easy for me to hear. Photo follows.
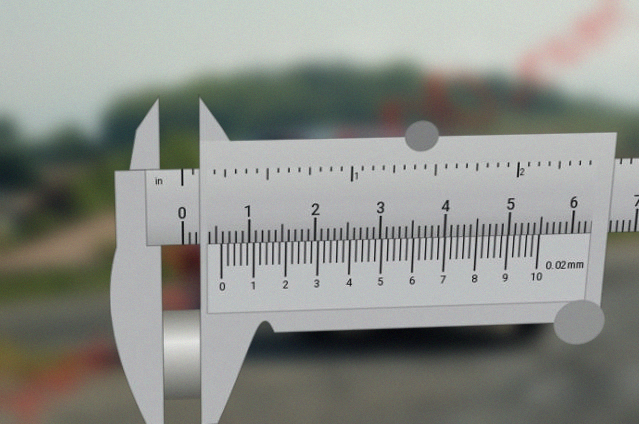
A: 5.8 mm
